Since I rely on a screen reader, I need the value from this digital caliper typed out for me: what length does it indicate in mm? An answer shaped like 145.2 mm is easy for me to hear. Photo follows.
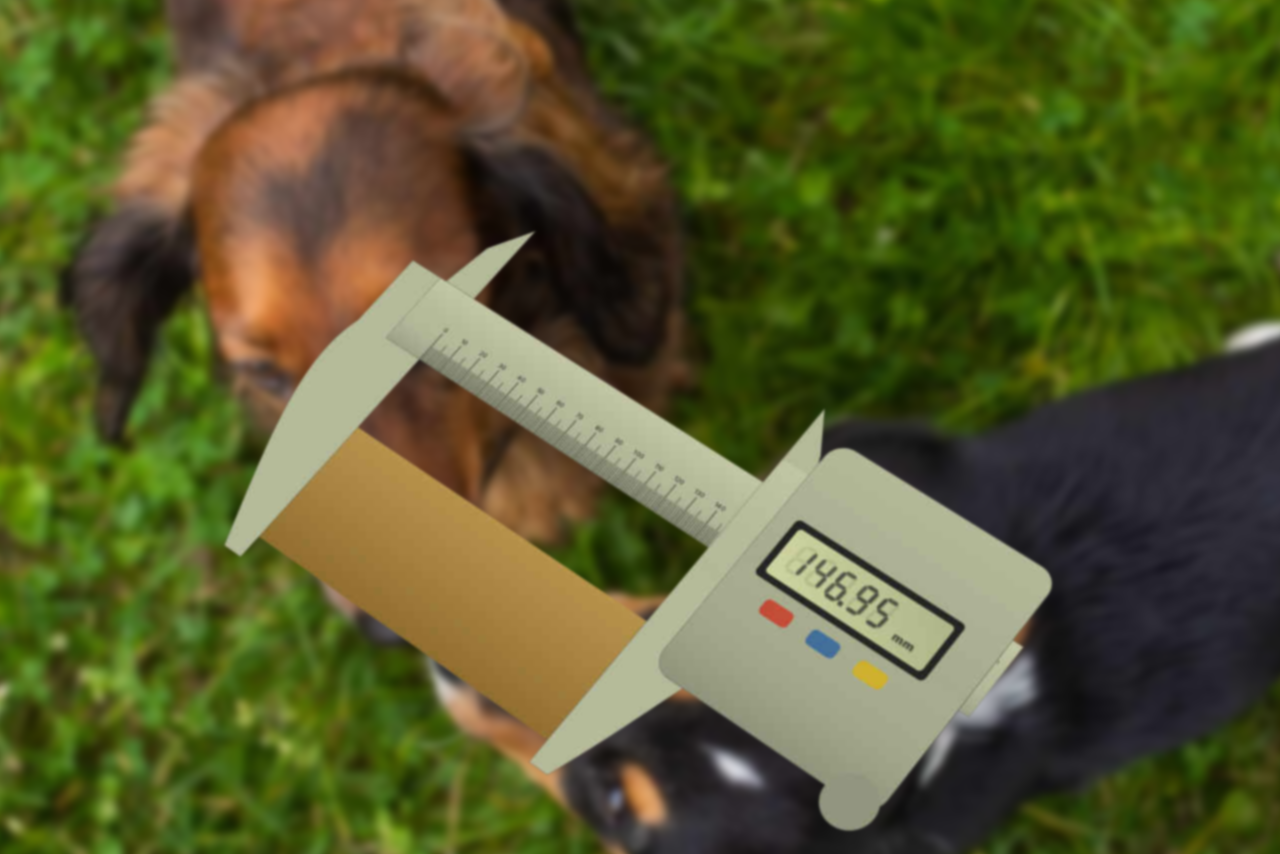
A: 146.95 mm
